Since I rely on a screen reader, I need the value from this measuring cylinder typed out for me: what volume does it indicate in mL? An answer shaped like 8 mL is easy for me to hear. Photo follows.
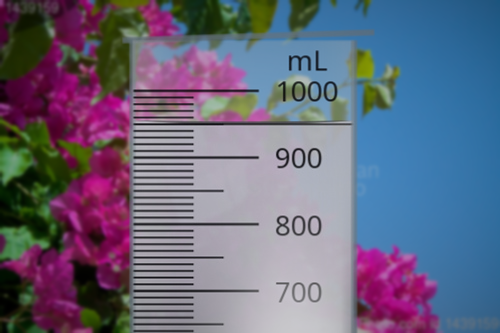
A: 950 mL
